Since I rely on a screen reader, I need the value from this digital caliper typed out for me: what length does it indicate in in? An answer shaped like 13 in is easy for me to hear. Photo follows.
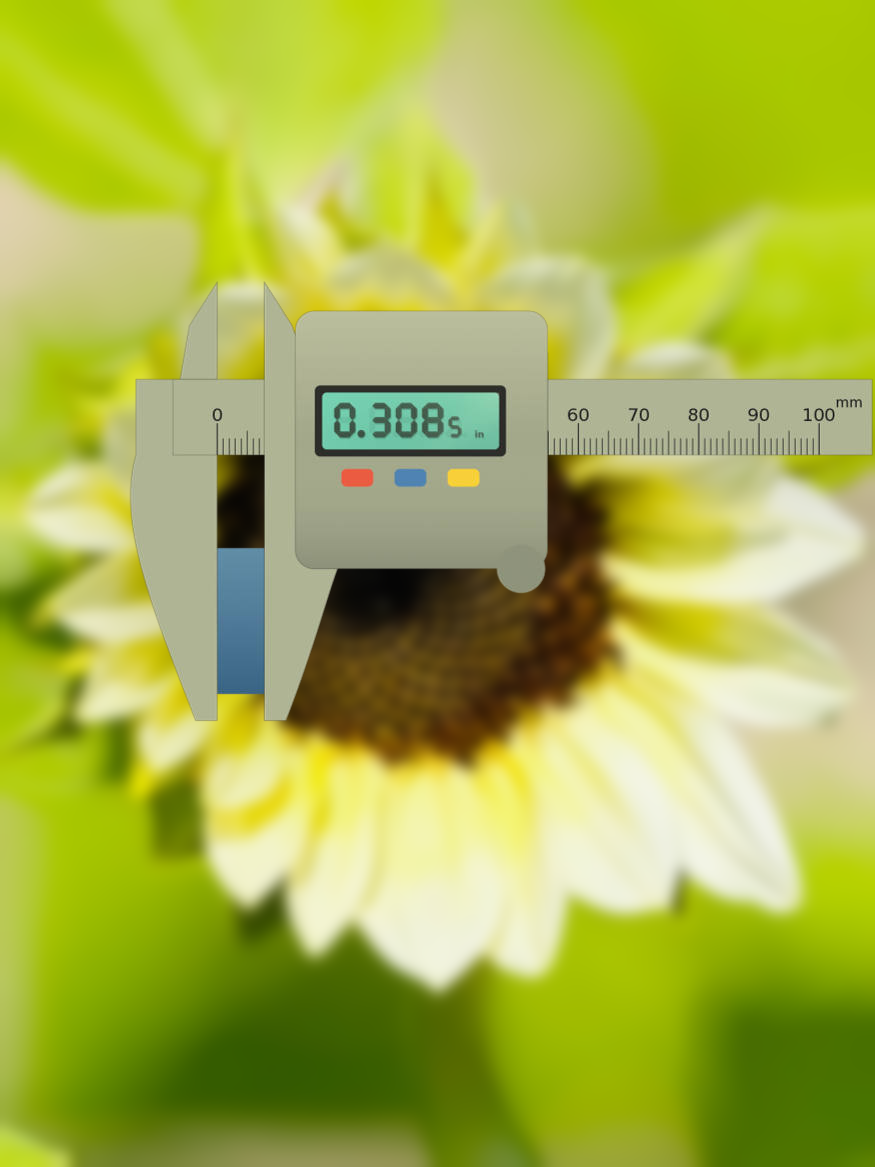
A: 0.3085 in
